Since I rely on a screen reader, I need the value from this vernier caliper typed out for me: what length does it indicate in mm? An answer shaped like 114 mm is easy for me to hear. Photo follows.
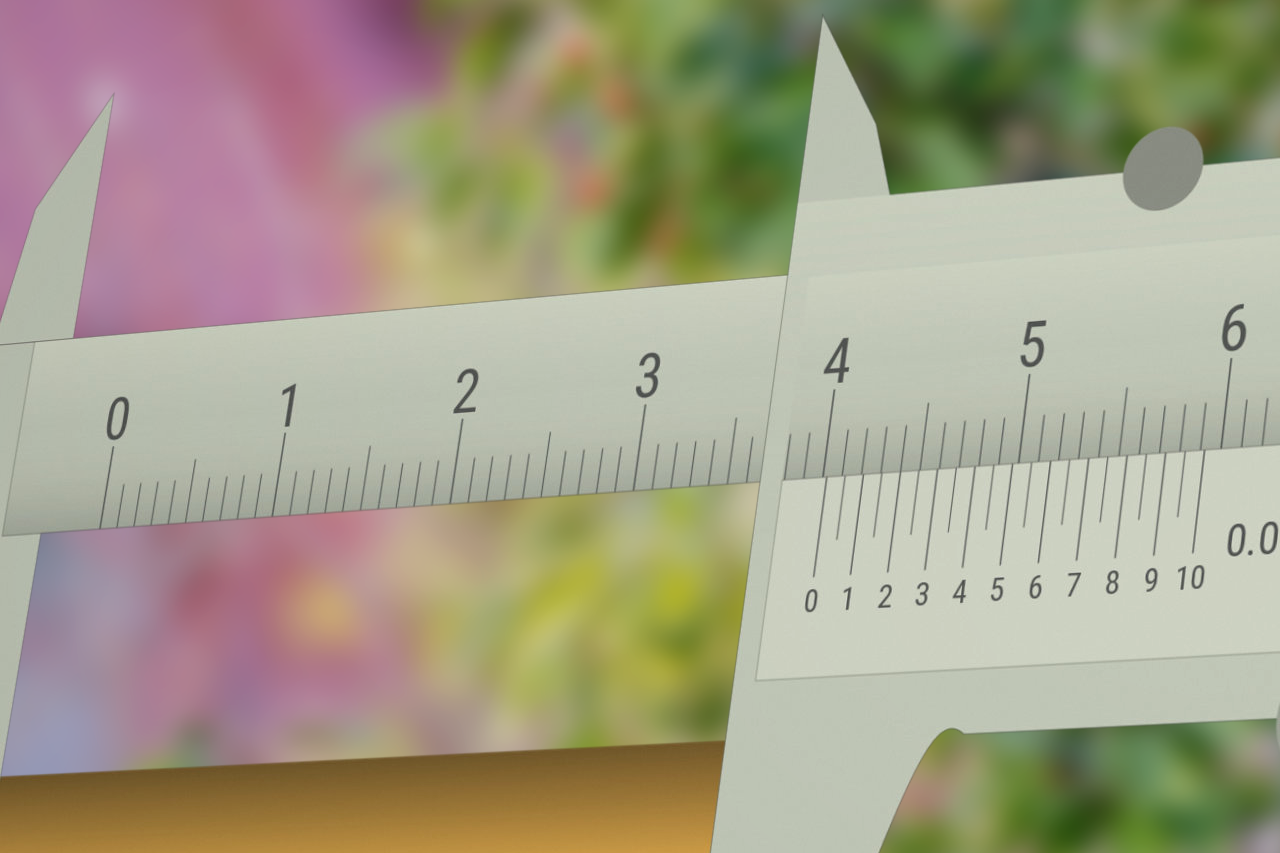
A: 40.2 mm
